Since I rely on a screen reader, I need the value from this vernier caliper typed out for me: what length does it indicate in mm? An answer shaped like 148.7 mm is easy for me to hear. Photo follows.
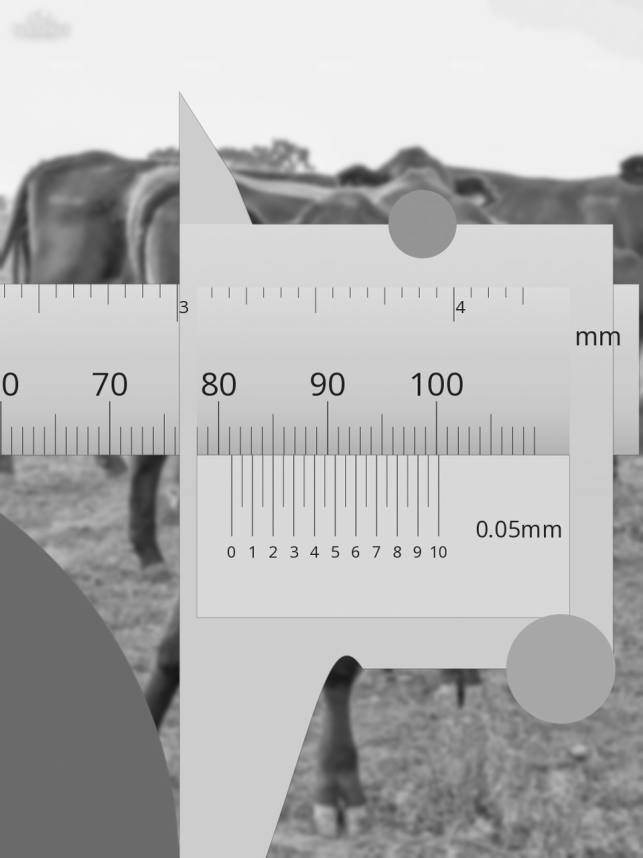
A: 81.2 mm
